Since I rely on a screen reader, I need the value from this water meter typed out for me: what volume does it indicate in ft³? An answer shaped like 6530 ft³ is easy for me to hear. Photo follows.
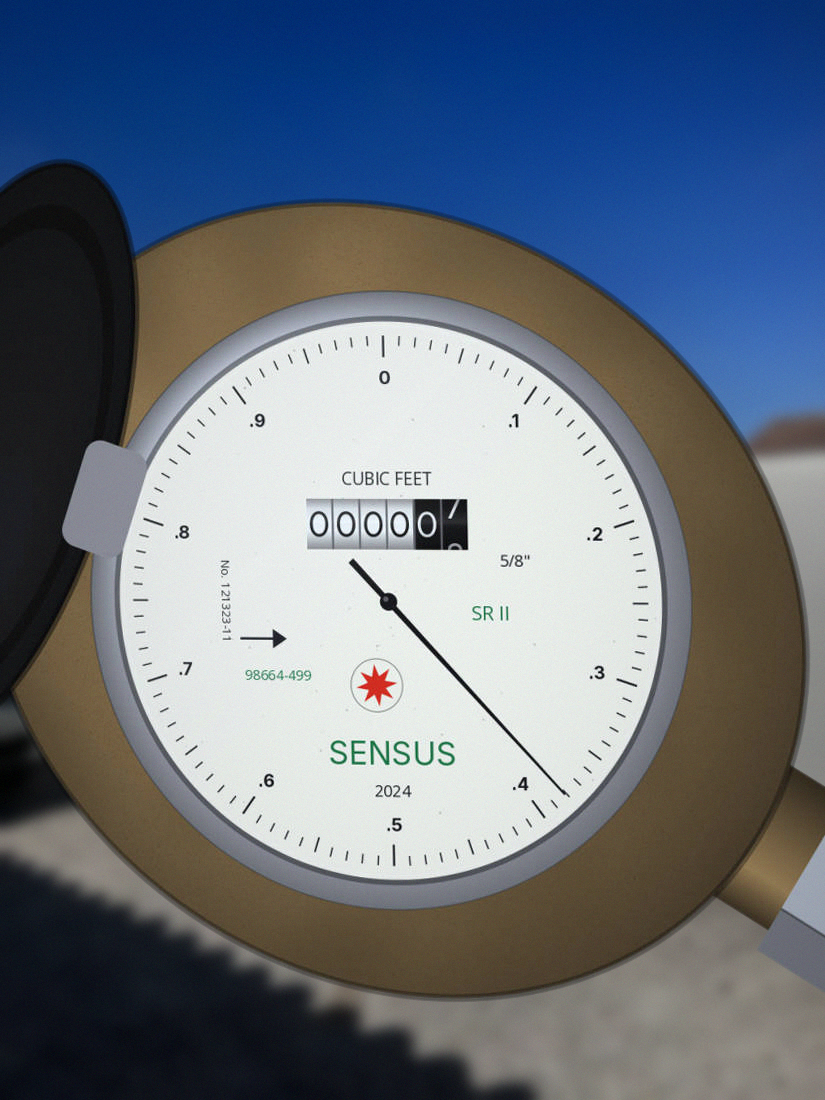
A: 7.38 ft³
